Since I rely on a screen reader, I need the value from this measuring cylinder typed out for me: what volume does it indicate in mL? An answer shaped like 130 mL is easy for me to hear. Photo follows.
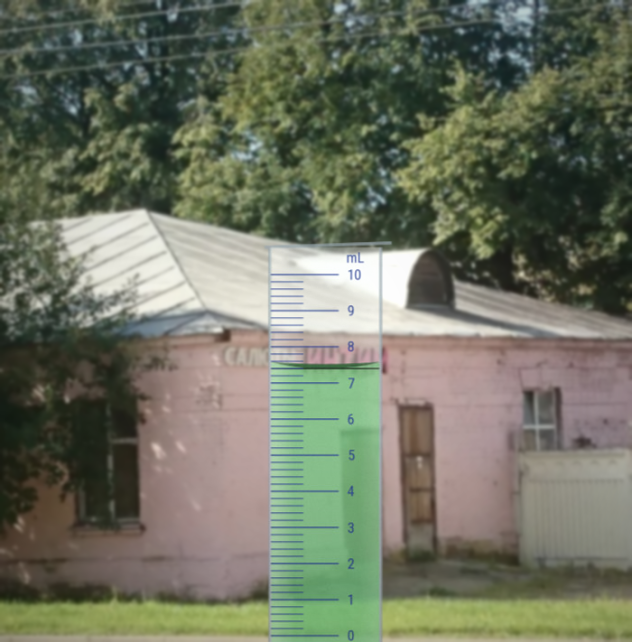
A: 7.4 mL
